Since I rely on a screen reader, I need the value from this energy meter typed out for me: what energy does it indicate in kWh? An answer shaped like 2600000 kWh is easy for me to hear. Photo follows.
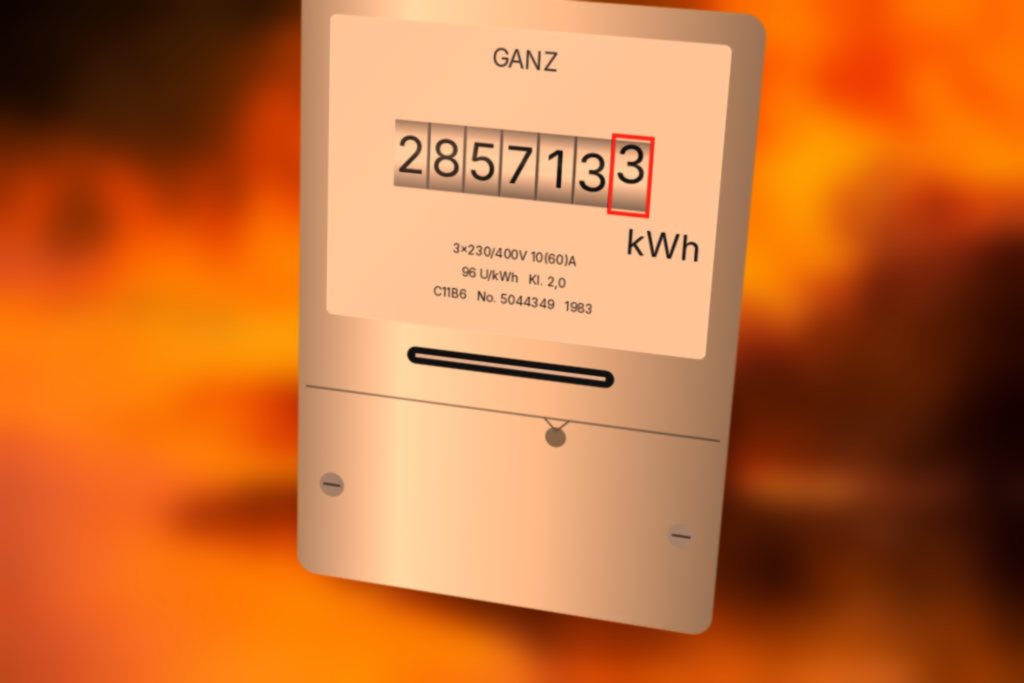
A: 285713.3 kWh
